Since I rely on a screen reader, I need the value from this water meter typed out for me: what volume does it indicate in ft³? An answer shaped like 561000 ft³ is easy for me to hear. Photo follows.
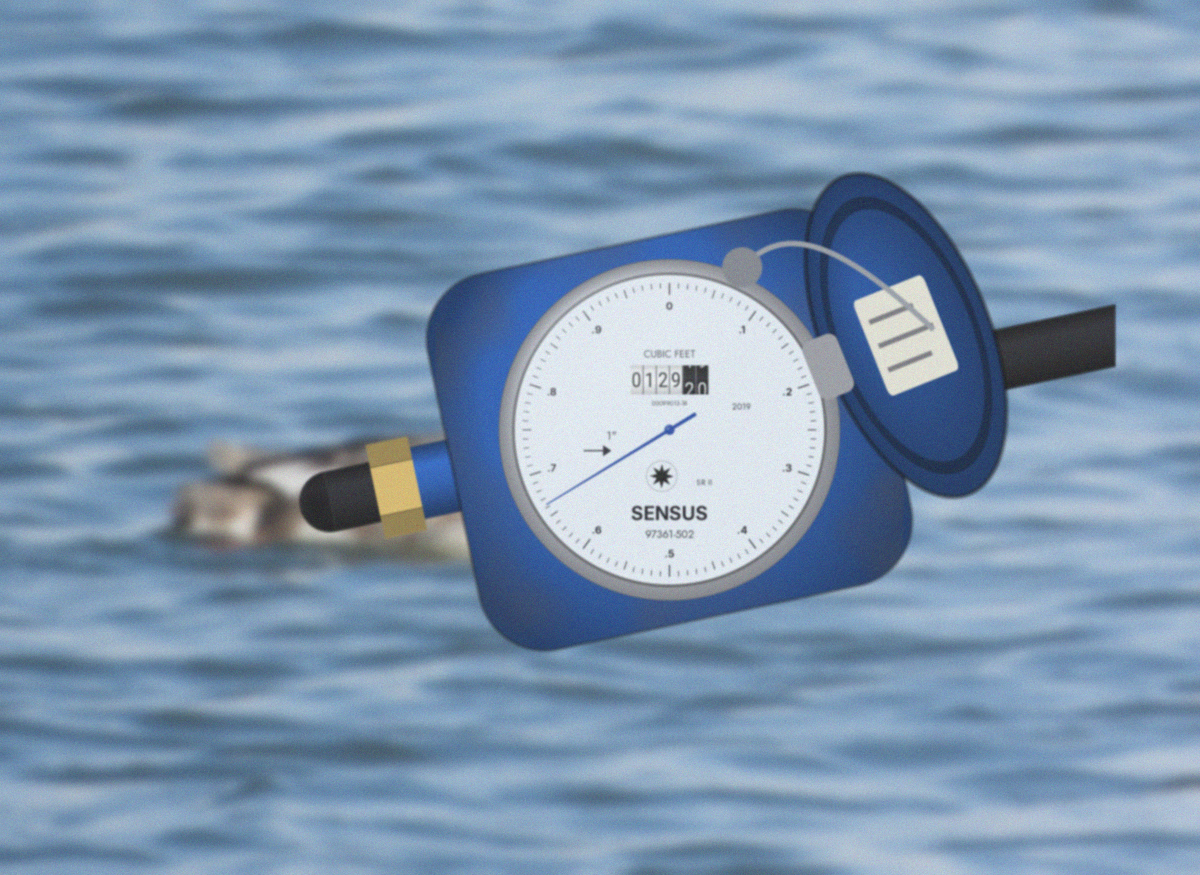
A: 12919.66 ft³
